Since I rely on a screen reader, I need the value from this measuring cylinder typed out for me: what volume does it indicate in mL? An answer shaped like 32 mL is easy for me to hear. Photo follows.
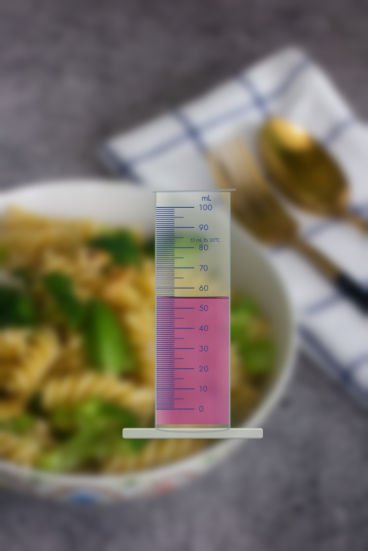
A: 55 mL
